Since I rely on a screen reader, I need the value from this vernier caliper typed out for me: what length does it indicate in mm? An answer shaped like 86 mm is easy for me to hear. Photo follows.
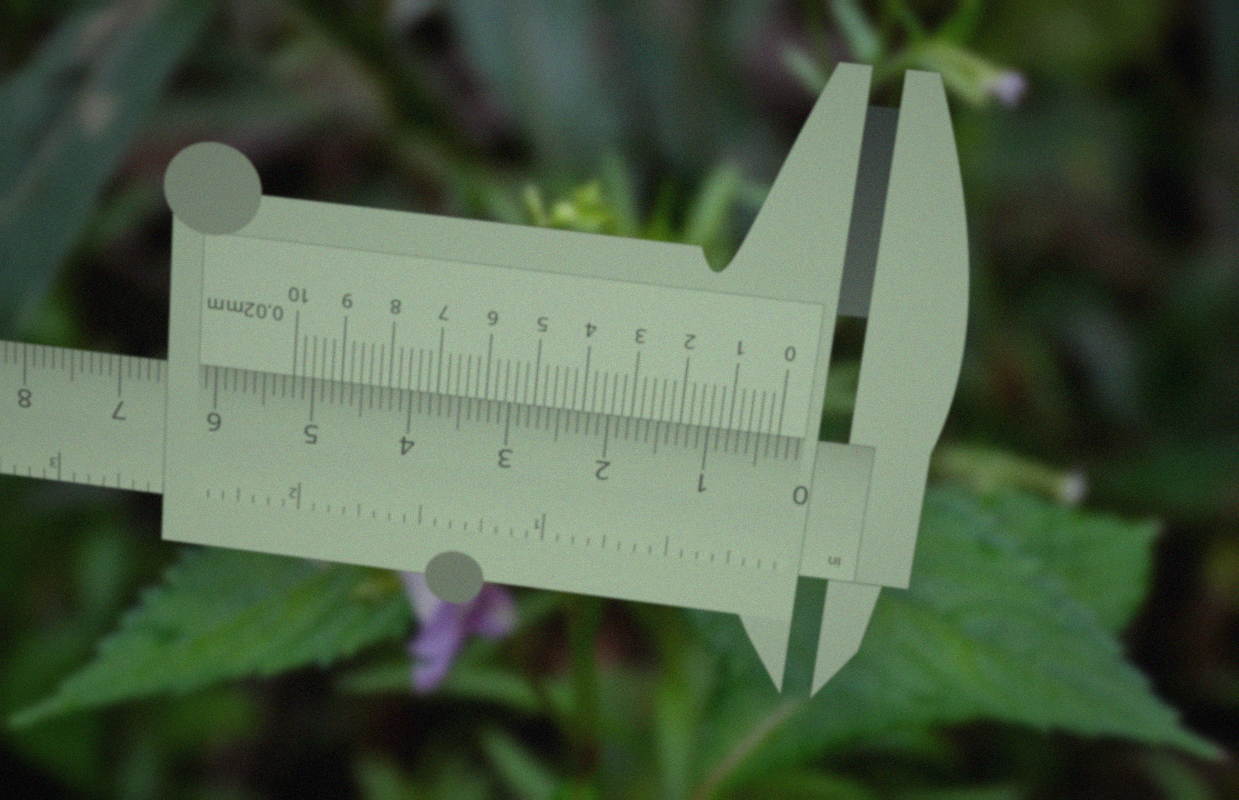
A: 3.0 mm
